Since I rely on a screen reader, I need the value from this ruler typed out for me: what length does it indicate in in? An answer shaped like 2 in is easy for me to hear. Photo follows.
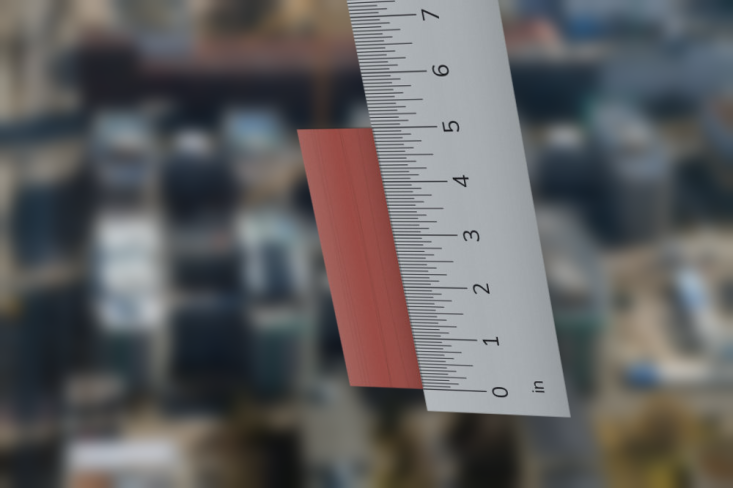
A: 5 in
